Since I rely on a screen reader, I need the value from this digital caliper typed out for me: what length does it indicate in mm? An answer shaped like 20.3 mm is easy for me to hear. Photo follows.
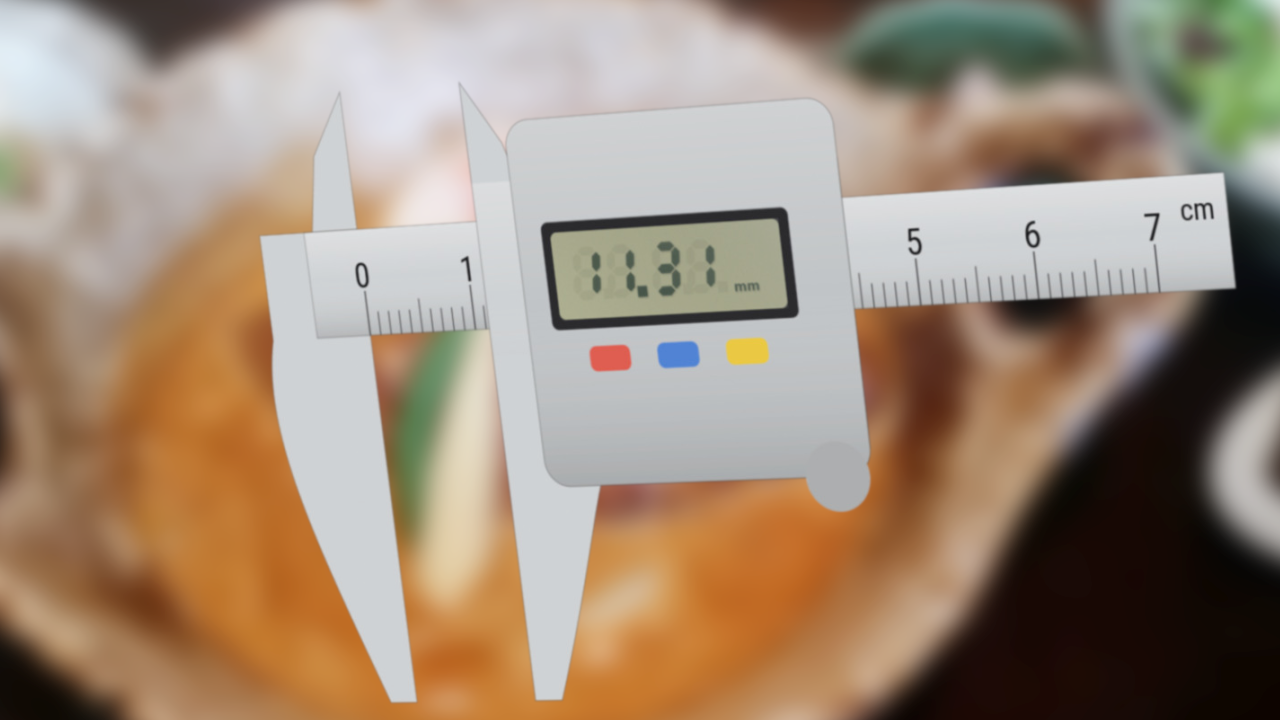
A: 11.31 mm
